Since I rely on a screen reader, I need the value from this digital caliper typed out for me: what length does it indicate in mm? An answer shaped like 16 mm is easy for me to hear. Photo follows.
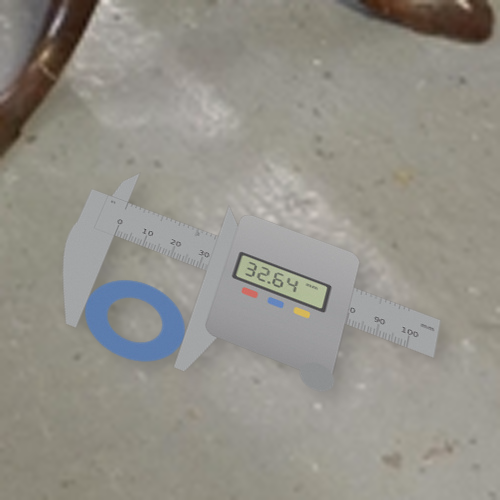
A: 32.64 mm
